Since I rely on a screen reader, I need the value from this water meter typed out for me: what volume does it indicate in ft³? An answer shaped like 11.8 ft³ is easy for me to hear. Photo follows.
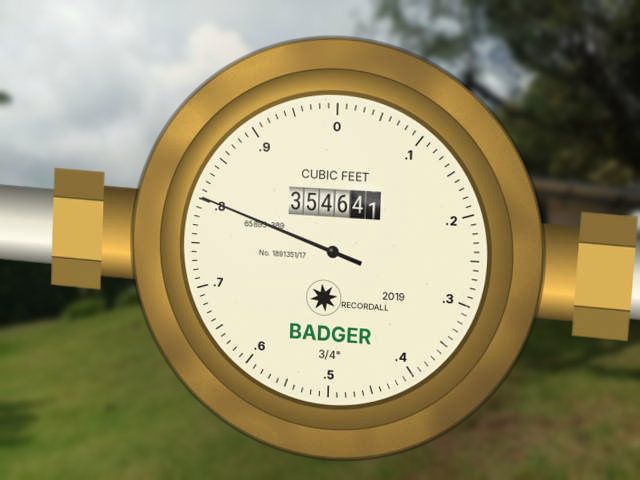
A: 354640.80 ft³
